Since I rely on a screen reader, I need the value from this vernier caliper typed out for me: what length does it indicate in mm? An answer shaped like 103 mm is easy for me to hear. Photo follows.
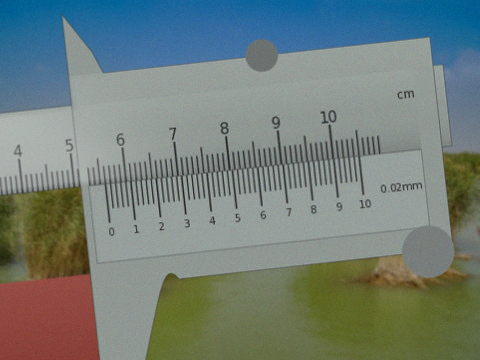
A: 56.0 mm
